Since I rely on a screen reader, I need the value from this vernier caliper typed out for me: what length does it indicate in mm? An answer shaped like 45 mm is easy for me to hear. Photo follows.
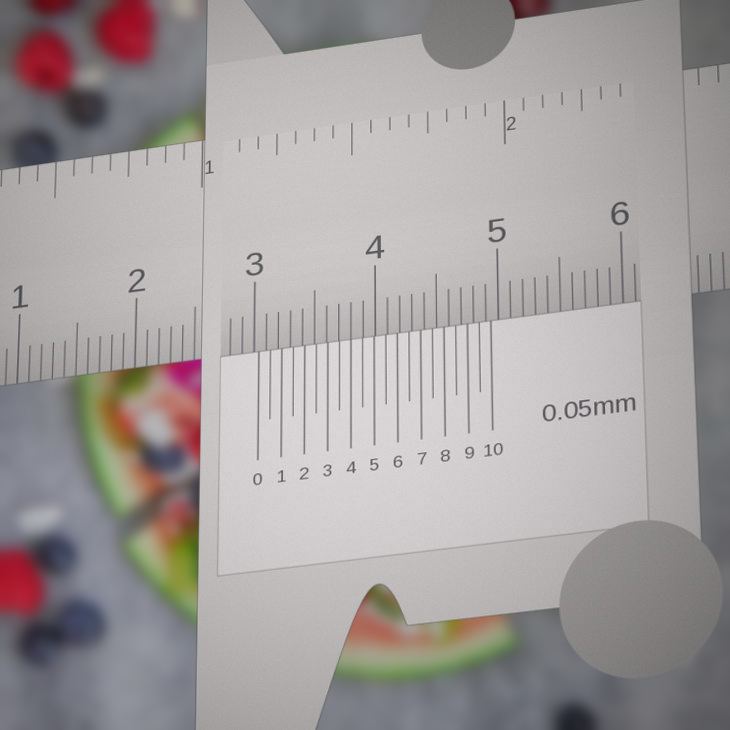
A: 30.4 mm
